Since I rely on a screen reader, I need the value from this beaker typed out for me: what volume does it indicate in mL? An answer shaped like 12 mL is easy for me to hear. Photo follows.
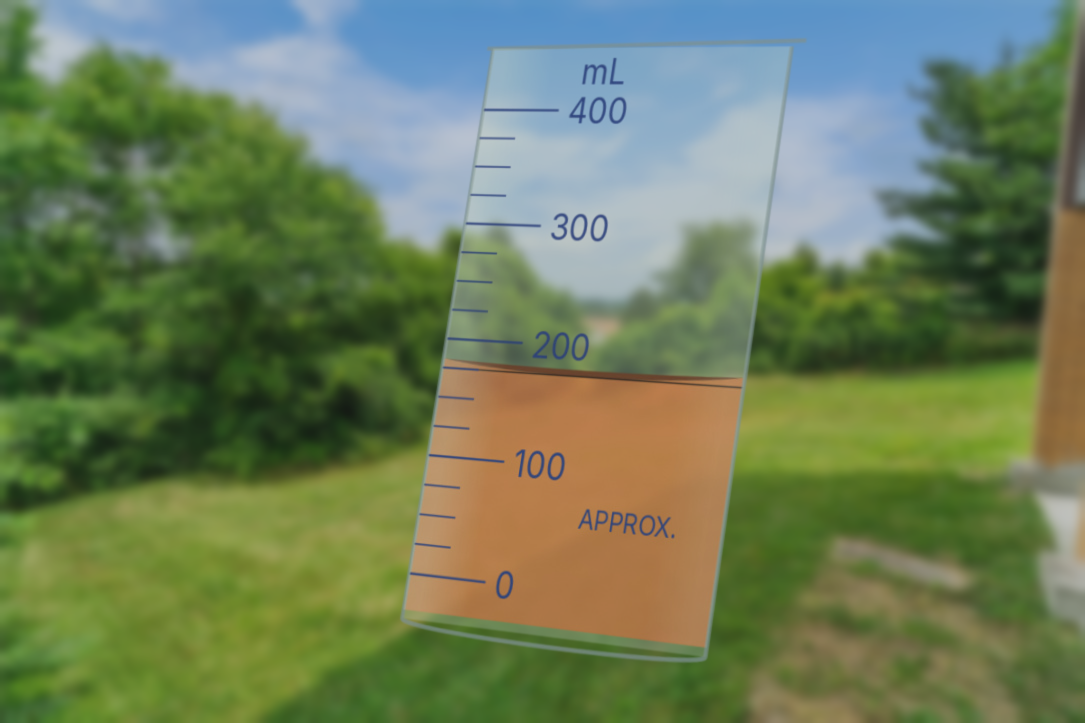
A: 175 mL
